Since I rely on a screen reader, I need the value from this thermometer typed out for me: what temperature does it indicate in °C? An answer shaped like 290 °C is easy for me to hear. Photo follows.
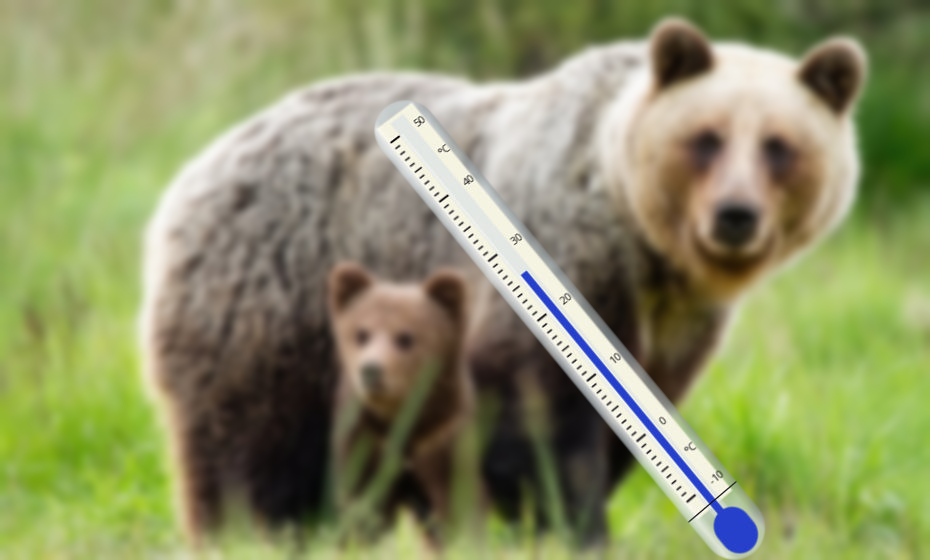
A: 26 °C
